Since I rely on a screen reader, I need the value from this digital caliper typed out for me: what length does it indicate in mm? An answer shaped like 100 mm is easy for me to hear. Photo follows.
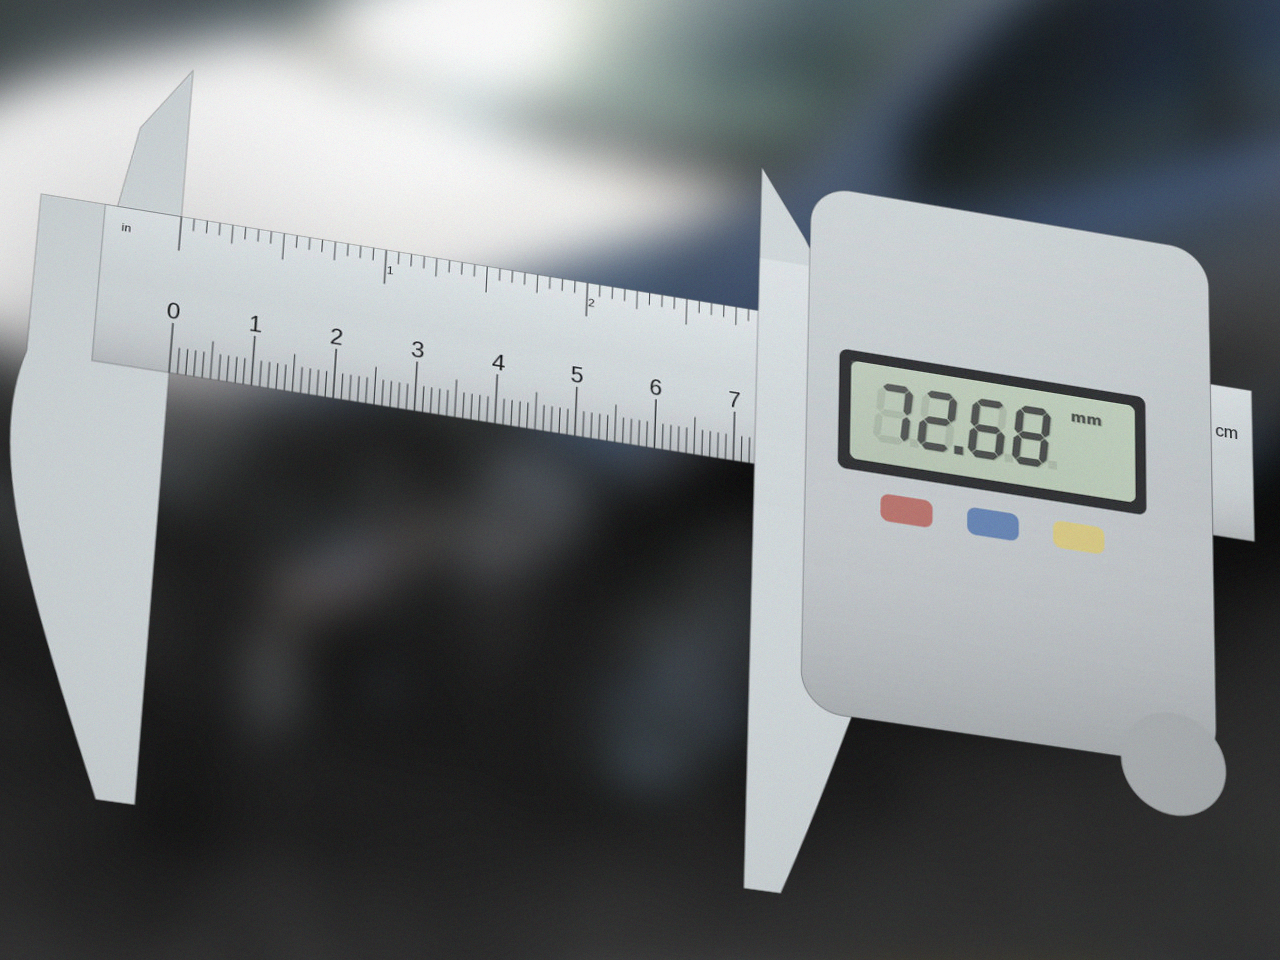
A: 72.68 mm
